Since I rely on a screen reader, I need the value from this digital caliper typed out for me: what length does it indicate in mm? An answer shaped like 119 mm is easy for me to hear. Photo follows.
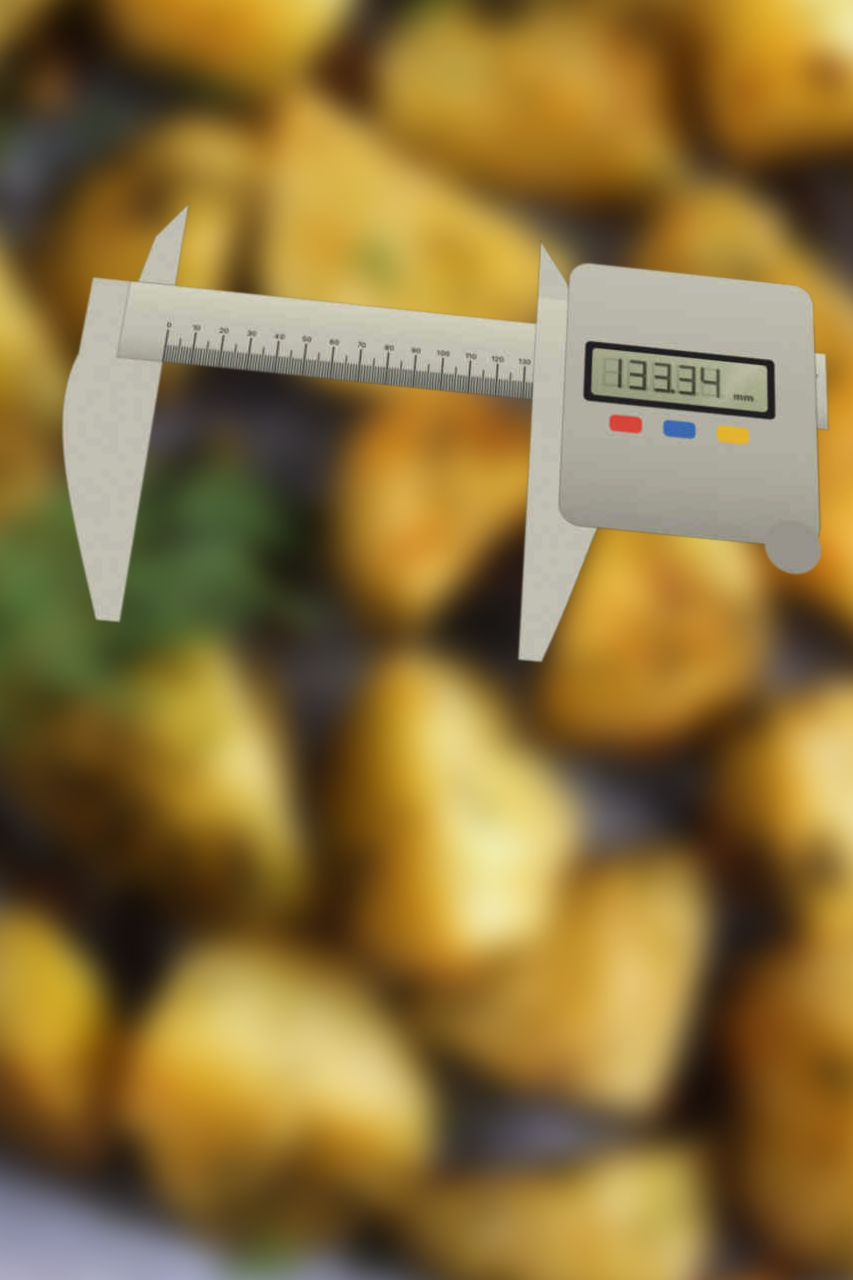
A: 133.34 mm
